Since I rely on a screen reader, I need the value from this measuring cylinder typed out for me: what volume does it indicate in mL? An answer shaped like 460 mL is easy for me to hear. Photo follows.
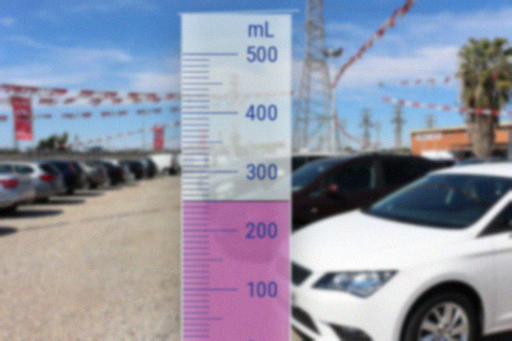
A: 250 mL
